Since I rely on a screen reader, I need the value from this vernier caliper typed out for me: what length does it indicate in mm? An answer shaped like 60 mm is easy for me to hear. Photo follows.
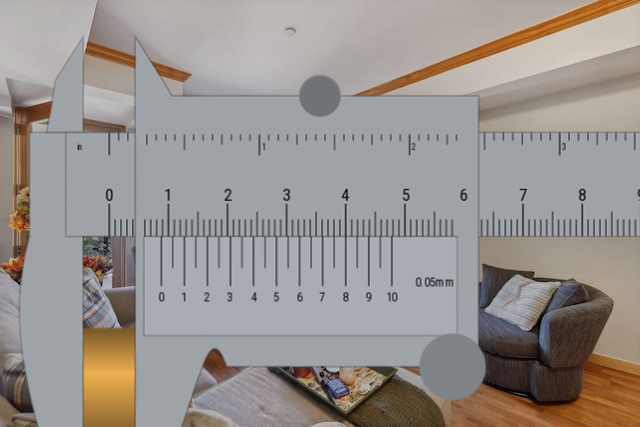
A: 8.8 mm
